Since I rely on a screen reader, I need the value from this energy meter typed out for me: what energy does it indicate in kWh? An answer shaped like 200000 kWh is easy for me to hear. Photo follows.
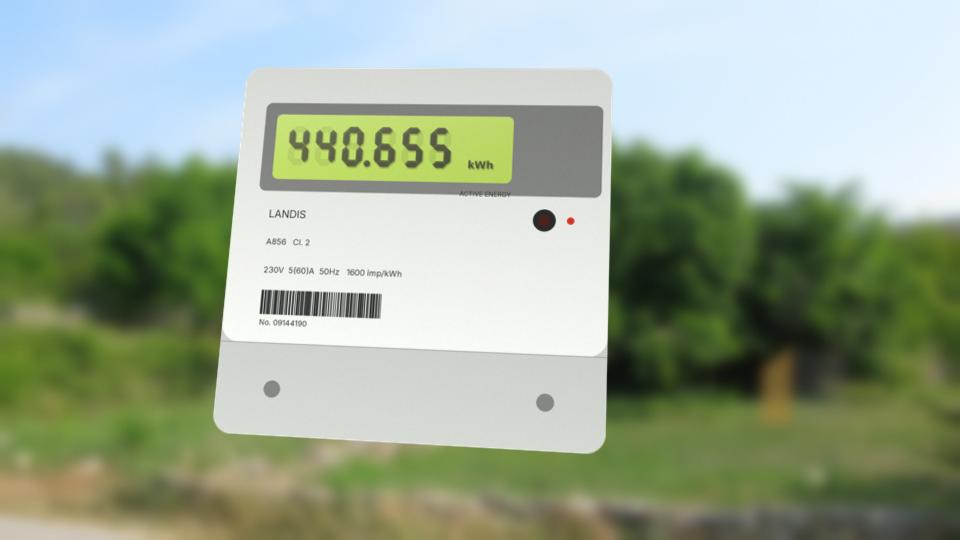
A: 440.655 kWh
